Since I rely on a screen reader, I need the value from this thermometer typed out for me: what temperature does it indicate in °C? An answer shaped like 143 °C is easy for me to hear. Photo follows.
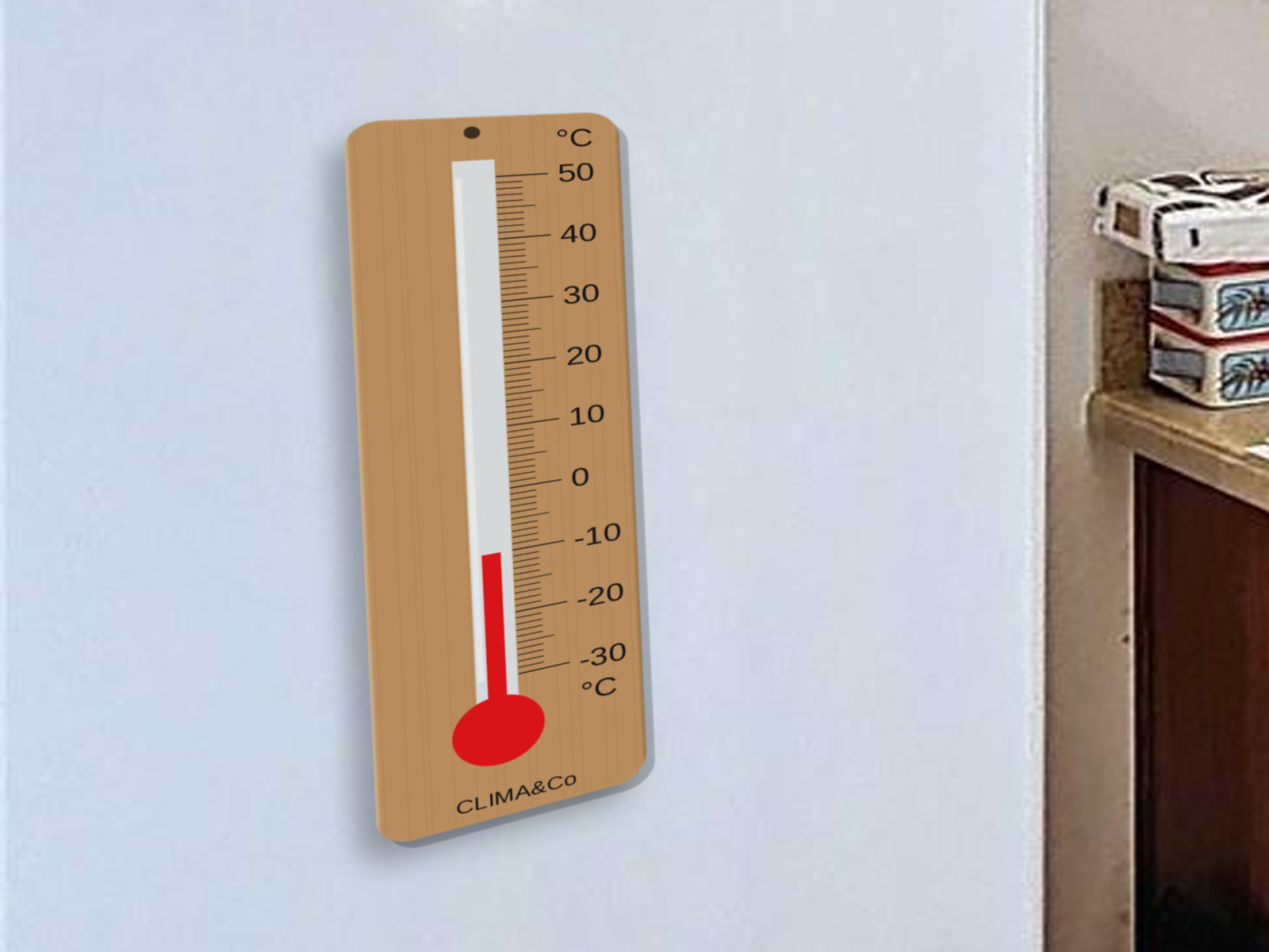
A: -10 °C
